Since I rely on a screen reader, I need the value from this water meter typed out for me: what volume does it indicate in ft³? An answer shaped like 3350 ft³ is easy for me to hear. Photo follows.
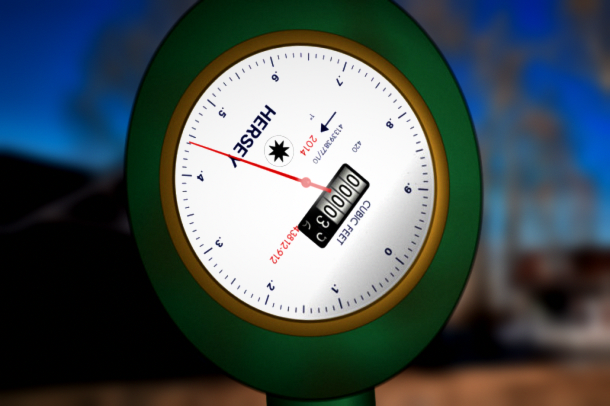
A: 35.44 ft³
